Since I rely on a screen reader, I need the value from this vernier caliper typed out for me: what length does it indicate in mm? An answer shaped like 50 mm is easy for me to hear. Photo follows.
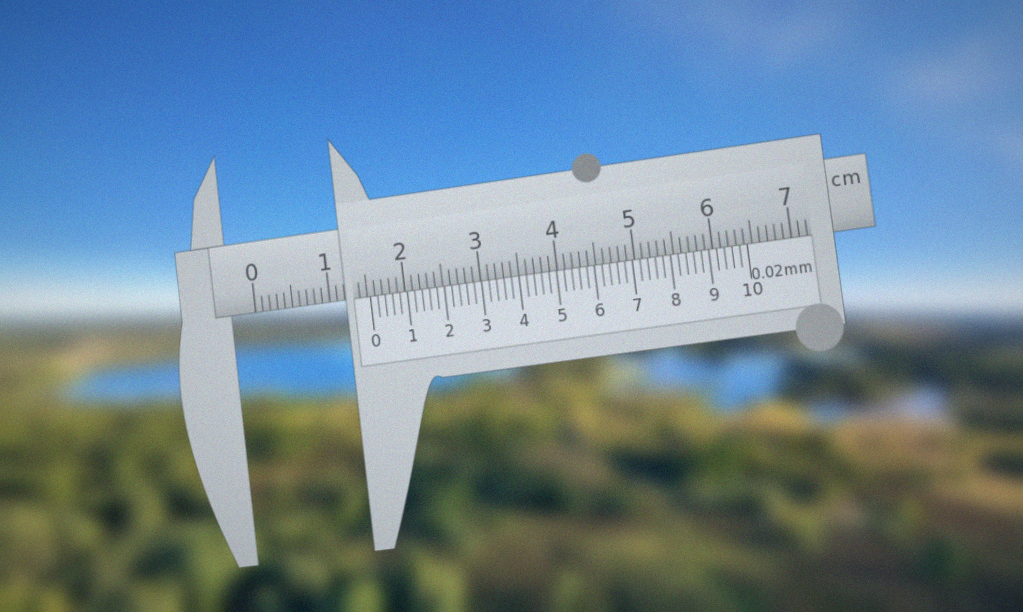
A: 15.4 mm
